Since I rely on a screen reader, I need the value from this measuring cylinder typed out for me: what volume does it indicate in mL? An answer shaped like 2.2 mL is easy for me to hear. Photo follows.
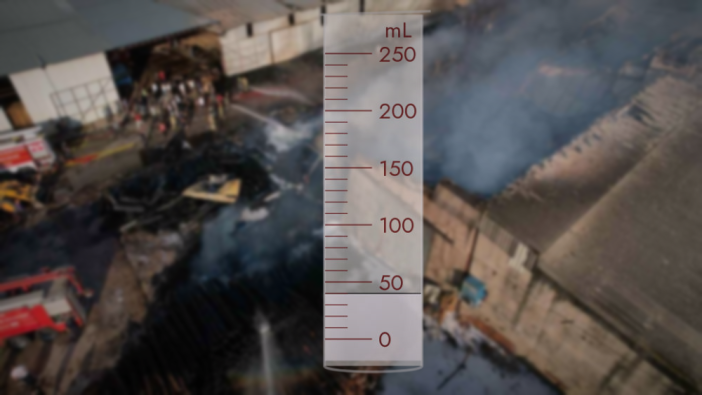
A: 40 mL
